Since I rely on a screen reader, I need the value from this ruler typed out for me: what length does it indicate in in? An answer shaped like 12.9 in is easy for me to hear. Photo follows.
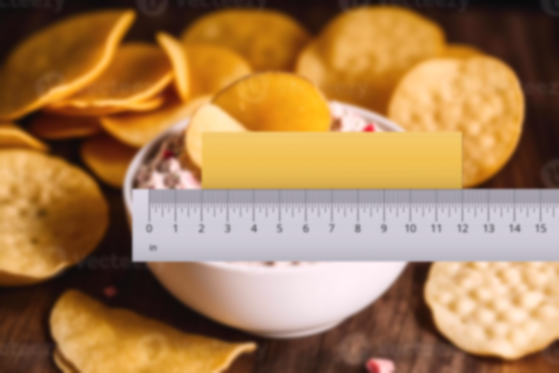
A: 10 in
